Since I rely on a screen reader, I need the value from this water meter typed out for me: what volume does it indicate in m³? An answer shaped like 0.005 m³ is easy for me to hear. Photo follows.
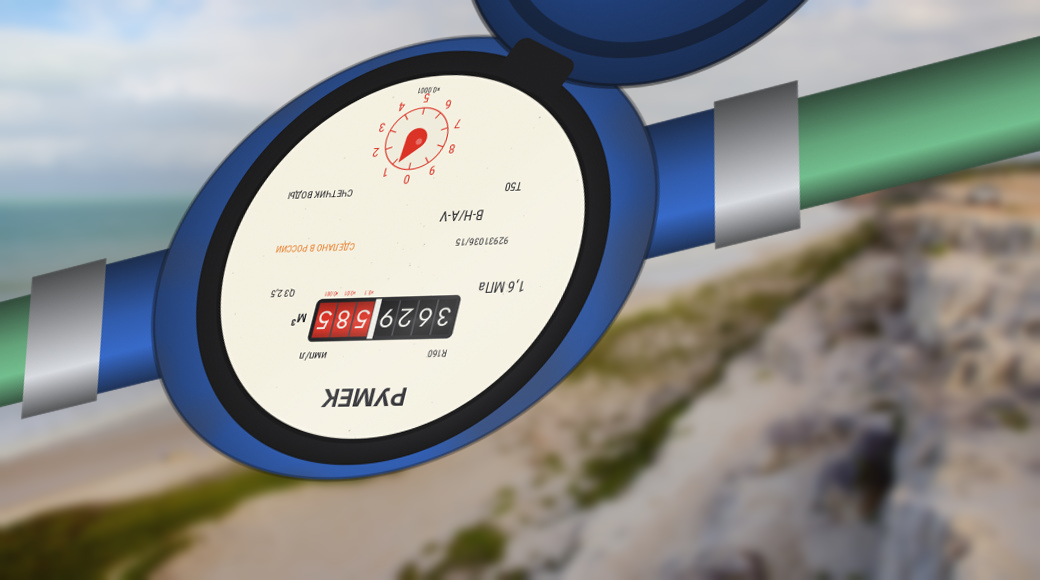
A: 3629.5850 m³
